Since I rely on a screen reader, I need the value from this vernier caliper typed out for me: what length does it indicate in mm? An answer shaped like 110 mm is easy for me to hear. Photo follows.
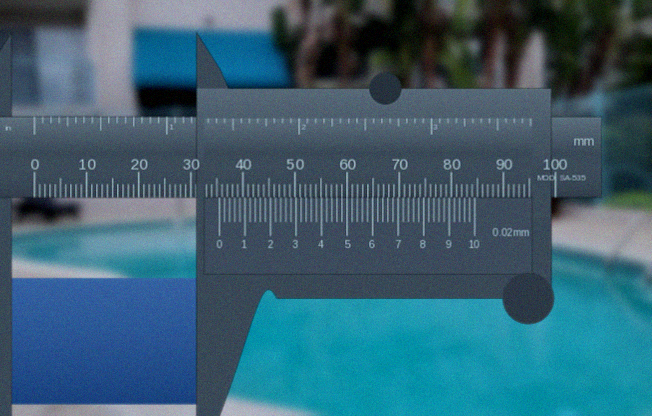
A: 35.5 mm
